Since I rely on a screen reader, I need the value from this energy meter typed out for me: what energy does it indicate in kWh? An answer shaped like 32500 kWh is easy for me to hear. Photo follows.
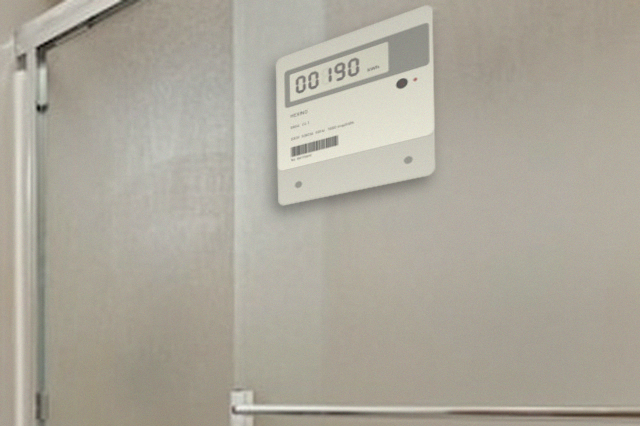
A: 190 kWh
